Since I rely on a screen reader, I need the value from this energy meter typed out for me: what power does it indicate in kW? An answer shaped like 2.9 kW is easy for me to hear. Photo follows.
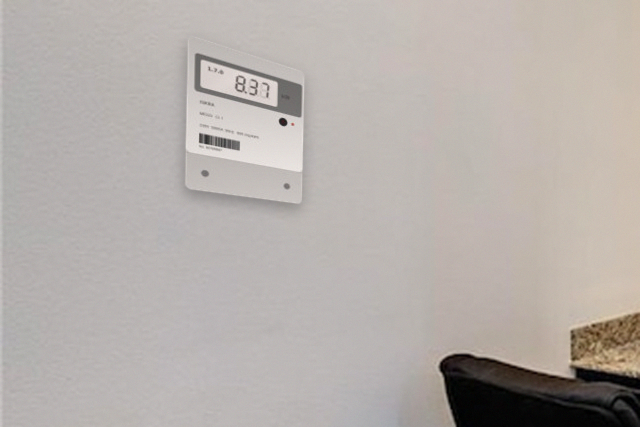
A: 8.37 kW
